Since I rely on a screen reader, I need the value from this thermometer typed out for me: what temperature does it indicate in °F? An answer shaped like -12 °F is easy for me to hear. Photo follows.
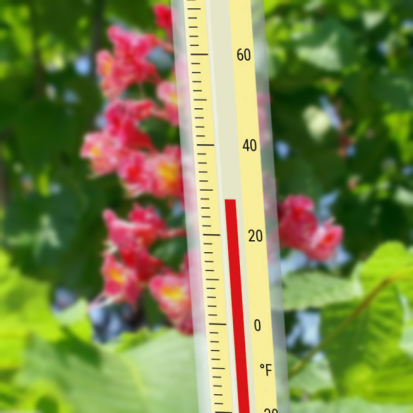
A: 28 °F
